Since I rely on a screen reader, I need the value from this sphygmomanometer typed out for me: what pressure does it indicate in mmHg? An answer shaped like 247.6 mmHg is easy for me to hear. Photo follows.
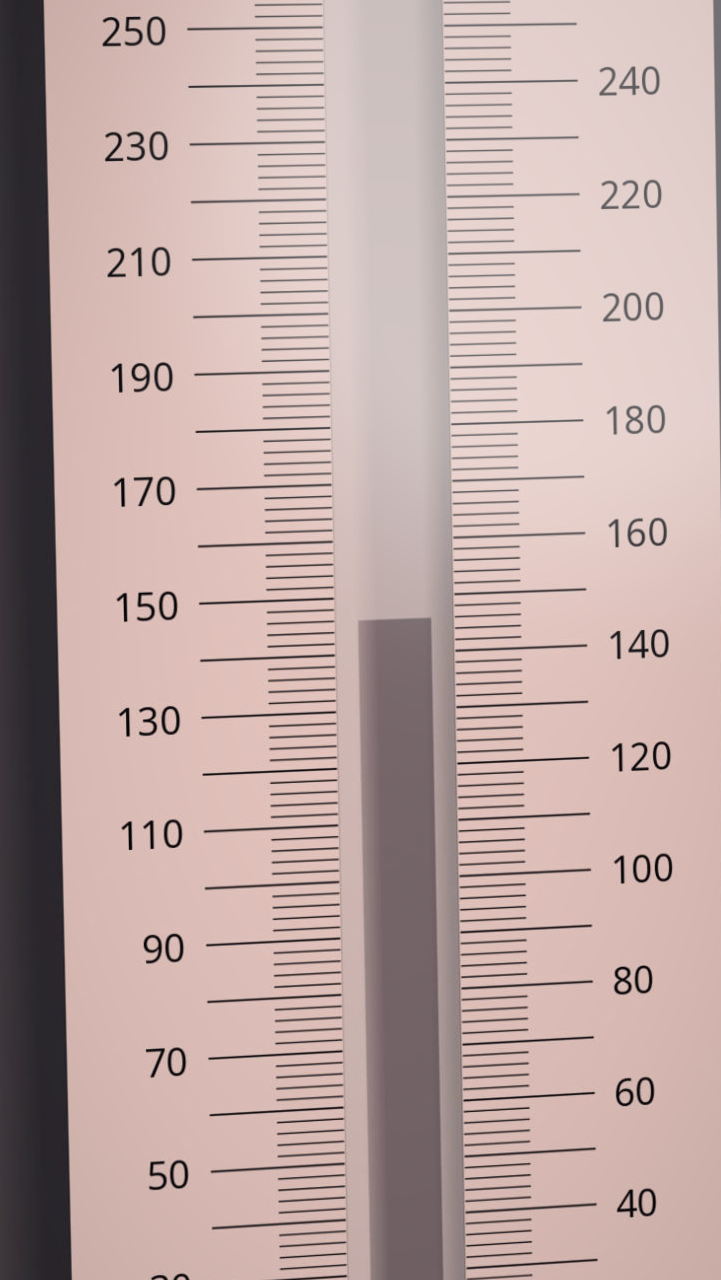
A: 146 mmHg
